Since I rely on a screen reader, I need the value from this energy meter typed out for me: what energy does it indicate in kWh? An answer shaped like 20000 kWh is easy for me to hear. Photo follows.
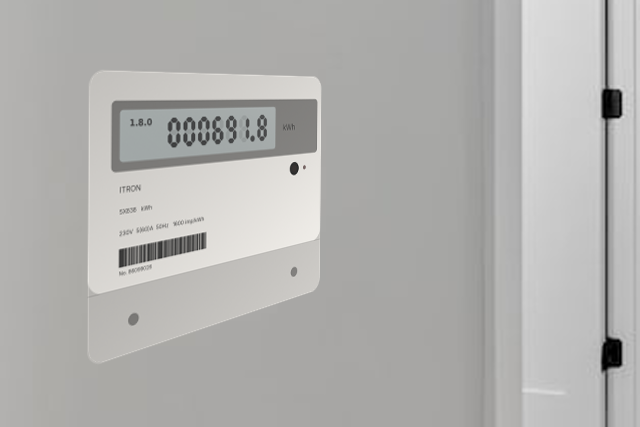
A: 691.8 kWh
